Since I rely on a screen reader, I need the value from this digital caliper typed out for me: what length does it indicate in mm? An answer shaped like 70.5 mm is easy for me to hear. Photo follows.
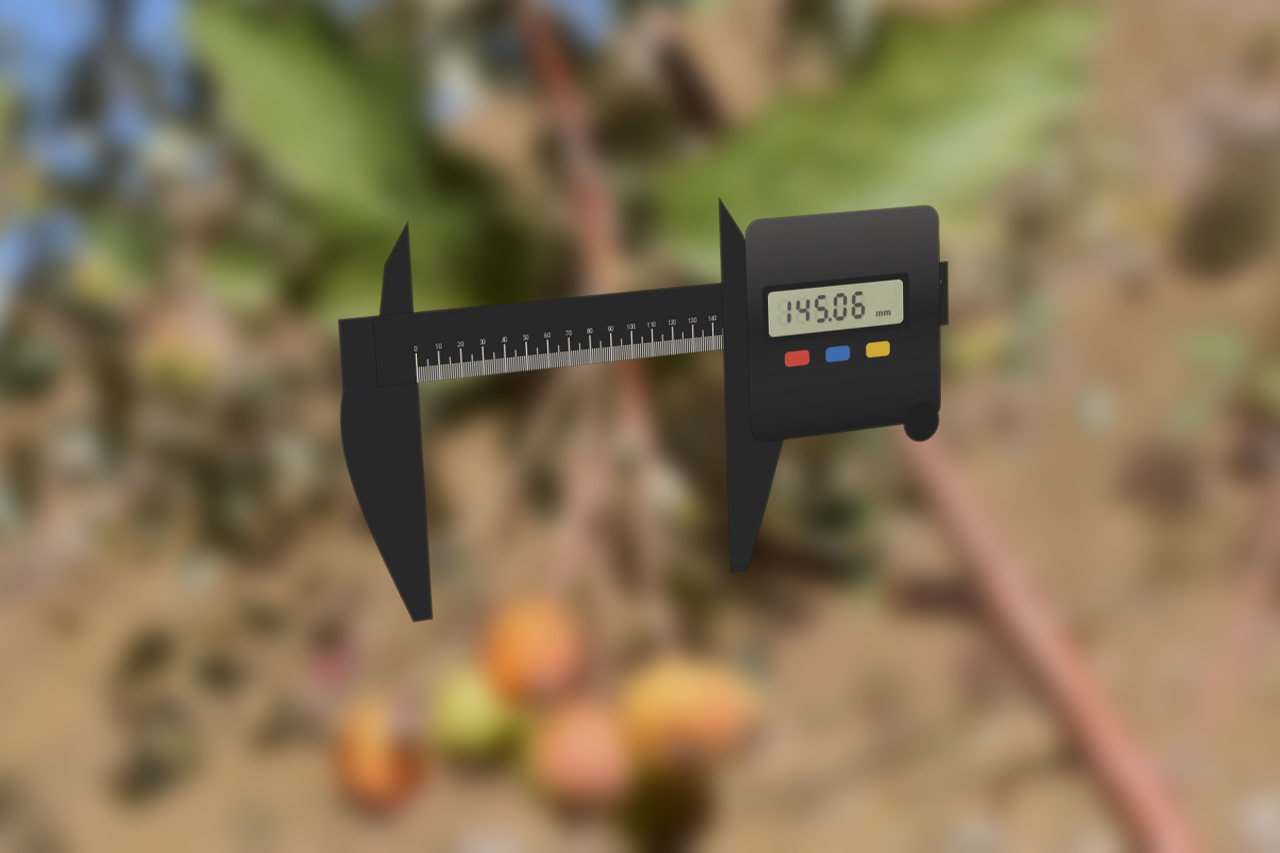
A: 145.06 mm
